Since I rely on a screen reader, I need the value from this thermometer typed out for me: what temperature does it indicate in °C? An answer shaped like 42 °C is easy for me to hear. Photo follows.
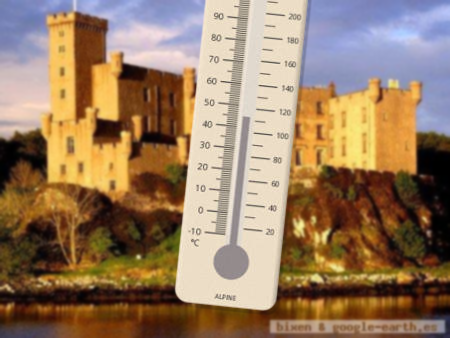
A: 45 °C
